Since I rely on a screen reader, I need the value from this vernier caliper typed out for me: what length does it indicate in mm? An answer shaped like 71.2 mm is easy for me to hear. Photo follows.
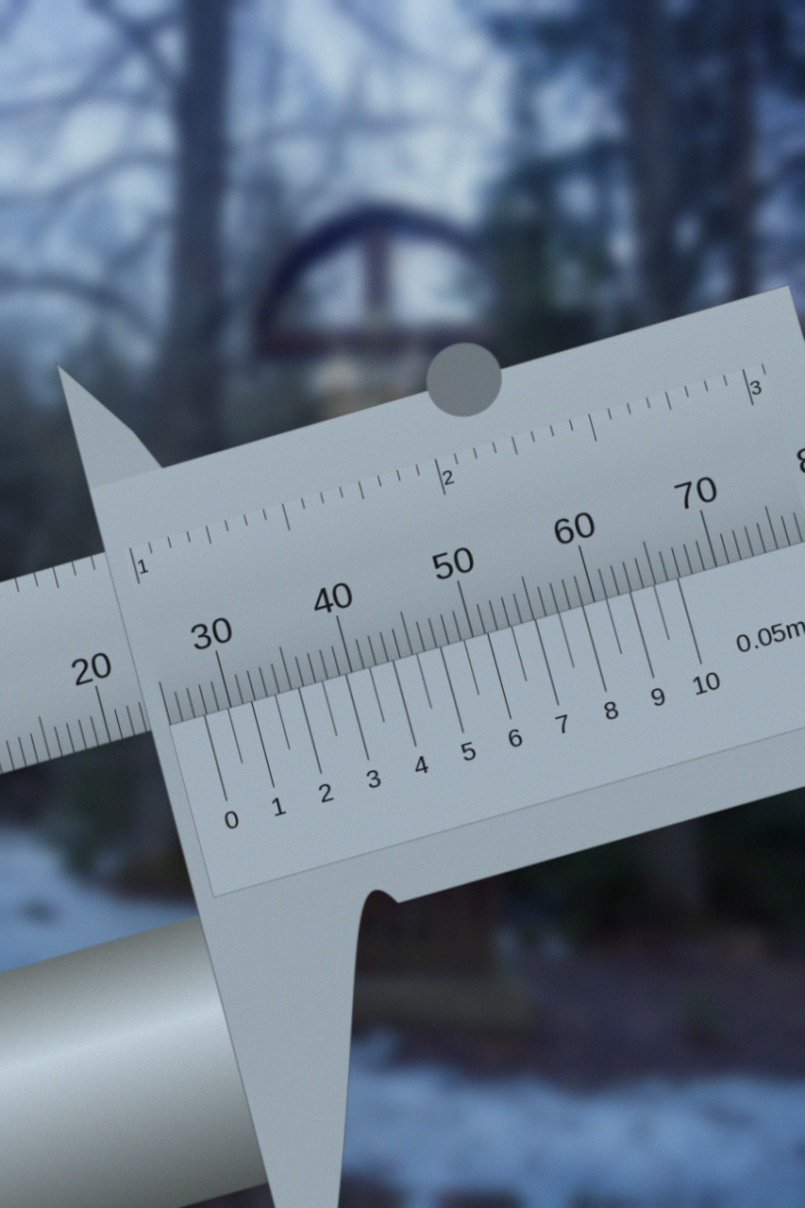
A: 27.8 mm
